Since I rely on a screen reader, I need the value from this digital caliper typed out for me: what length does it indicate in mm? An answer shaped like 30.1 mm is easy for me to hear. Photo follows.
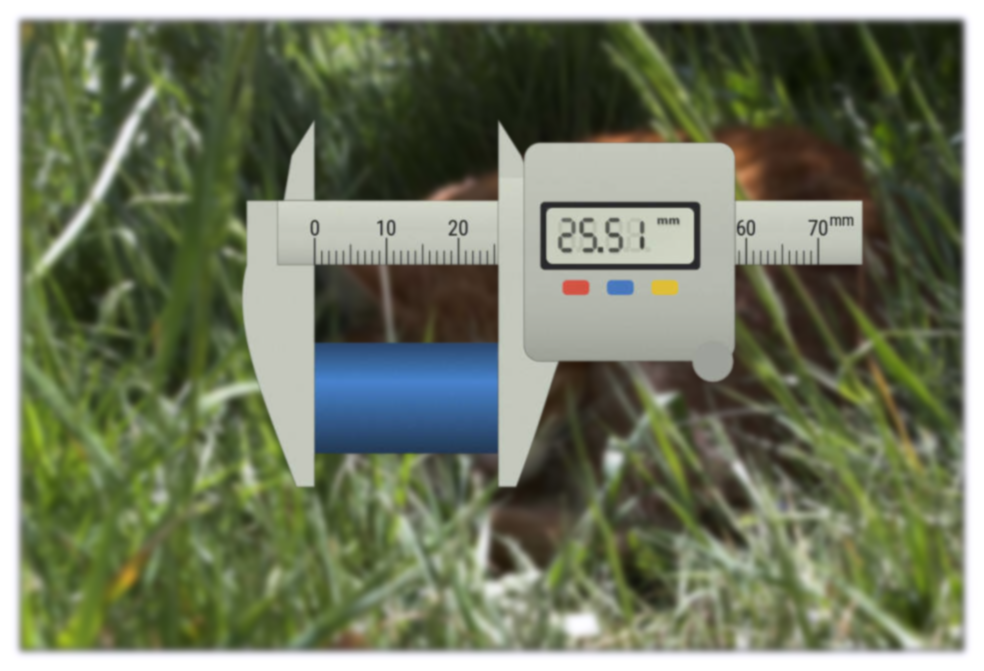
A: 25.51 mm
